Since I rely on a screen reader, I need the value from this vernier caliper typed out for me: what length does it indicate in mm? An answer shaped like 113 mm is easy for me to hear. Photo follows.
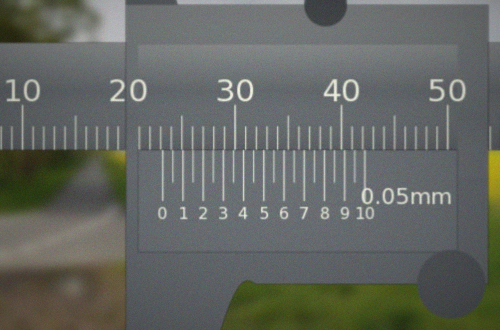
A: 23.2 mm
